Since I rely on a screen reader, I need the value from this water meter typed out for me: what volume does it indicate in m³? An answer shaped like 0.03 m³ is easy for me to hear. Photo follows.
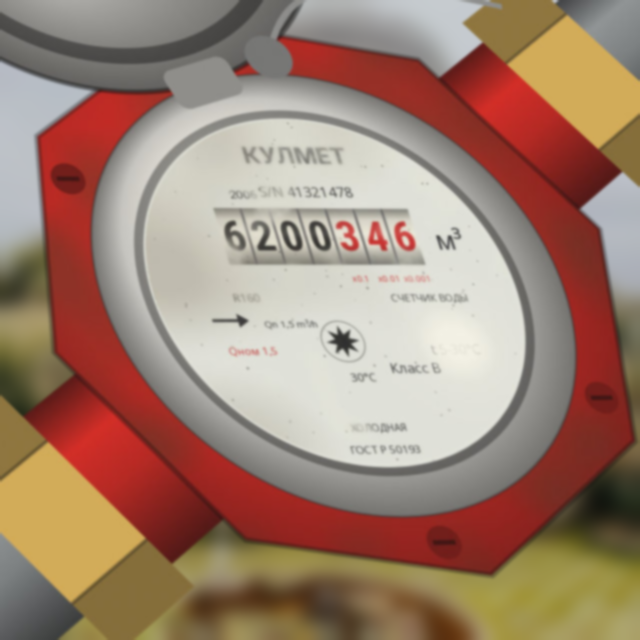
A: 6200.346 m³
